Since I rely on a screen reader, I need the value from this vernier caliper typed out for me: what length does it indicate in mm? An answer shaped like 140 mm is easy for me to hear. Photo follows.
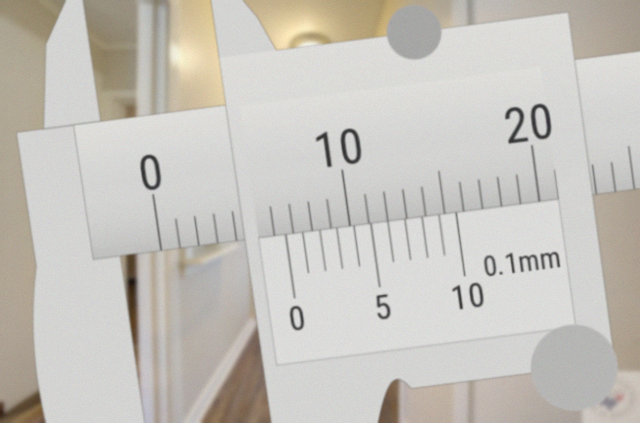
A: 6.6 mm
